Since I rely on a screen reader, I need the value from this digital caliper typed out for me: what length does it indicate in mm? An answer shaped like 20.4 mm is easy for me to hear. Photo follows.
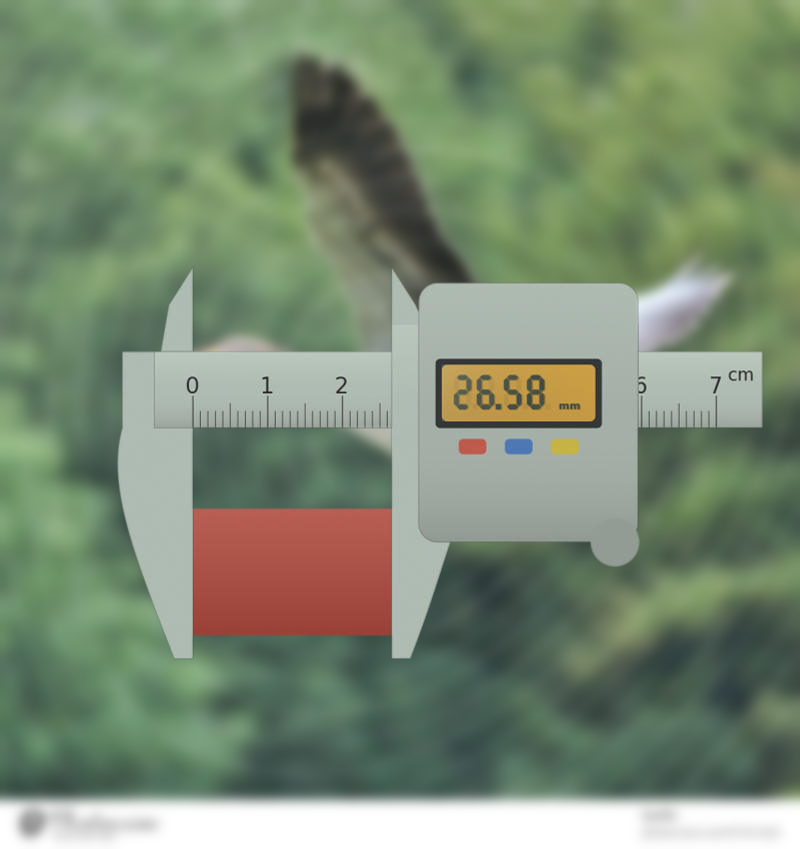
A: 26.58 mm
